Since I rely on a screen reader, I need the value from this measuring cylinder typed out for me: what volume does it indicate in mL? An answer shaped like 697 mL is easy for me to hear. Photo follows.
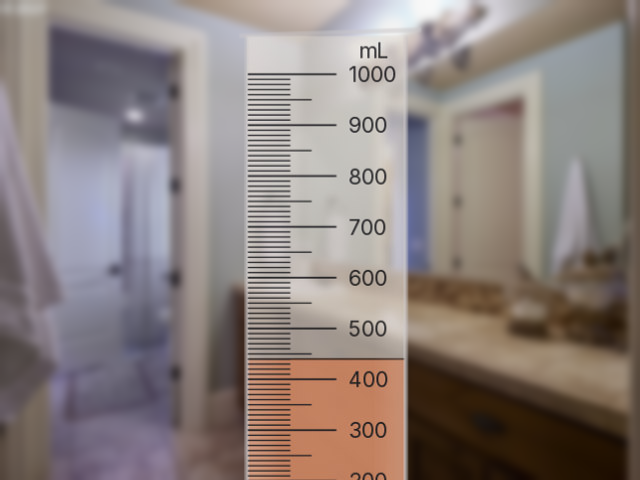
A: 440 mL
